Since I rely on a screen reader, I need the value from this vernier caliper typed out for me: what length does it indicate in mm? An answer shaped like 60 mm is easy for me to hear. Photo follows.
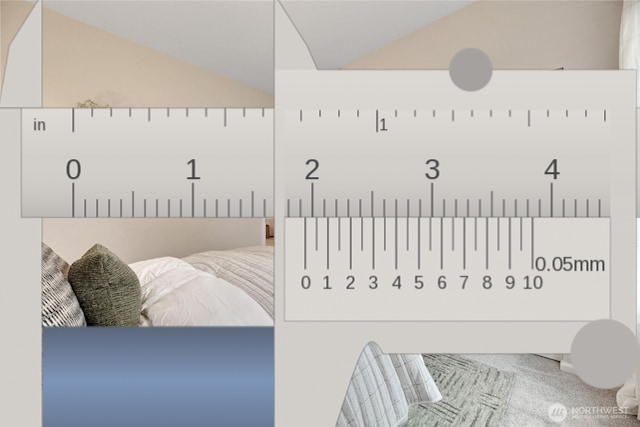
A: 19.4 mm
